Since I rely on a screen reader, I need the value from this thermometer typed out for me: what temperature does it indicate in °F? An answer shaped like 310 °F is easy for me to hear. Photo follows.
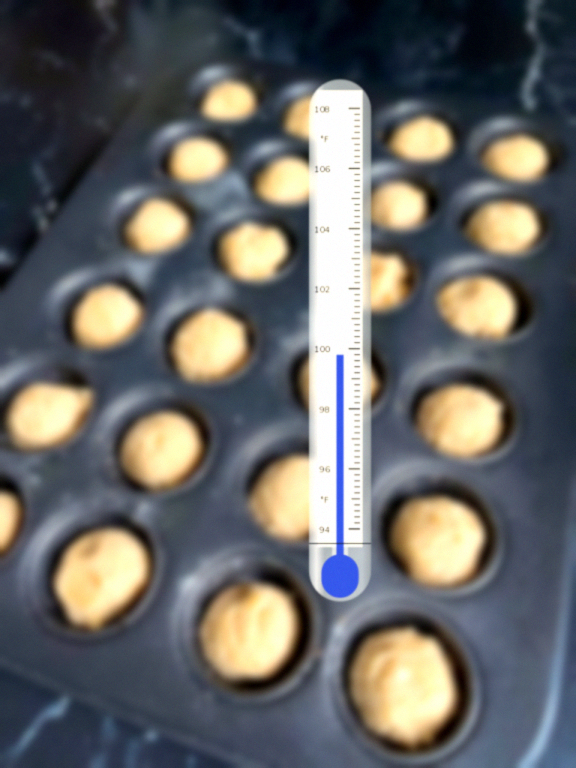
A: 99.8 °F
